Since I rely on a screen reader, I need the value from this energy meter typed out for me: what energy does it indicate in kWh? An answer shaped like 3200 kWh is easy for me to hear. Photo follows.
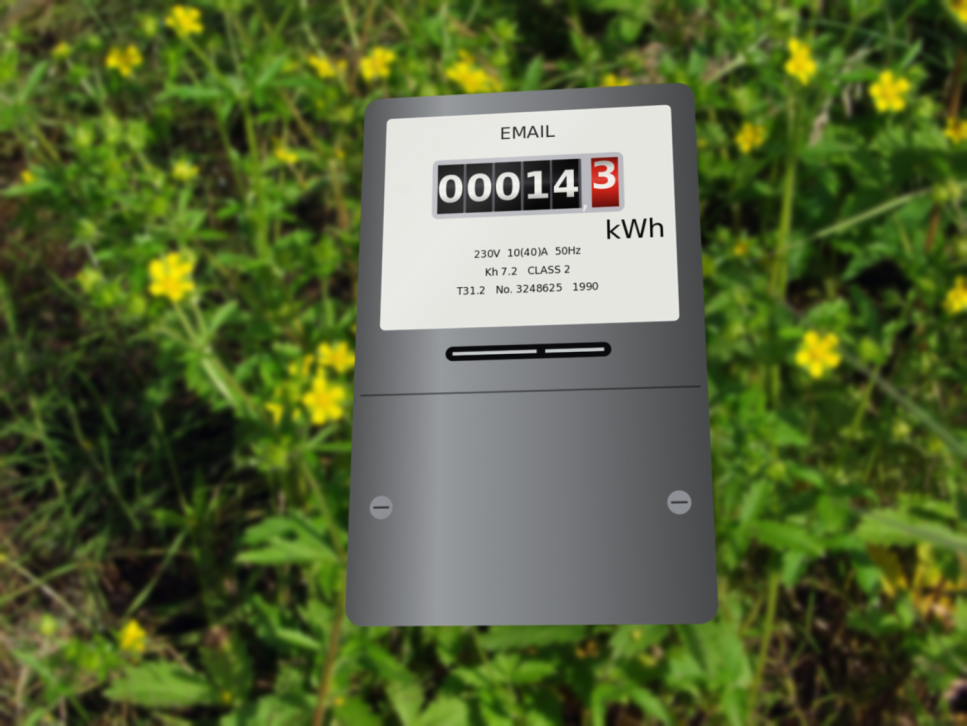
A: 14.3 kWh
